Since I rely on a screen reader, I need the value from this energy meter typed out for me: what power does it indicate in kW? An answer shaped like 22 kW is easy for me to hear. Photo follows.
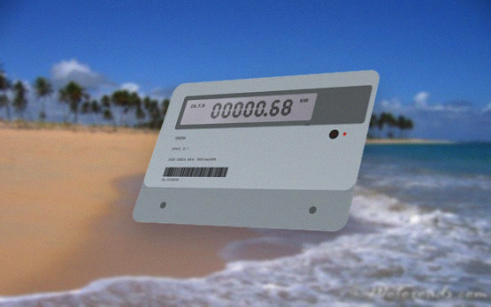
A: 0.68 kW
